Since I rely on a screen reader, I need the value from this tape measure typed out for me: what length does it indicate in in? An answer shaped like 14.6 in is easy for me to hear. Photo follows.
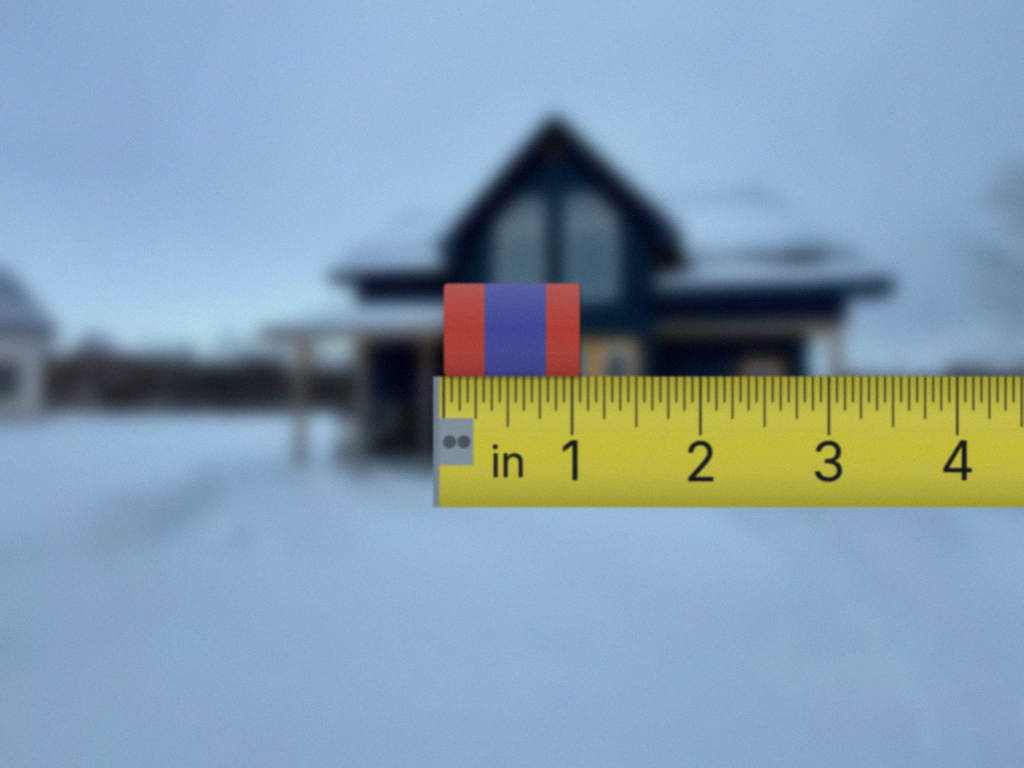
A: 1.0625 in
